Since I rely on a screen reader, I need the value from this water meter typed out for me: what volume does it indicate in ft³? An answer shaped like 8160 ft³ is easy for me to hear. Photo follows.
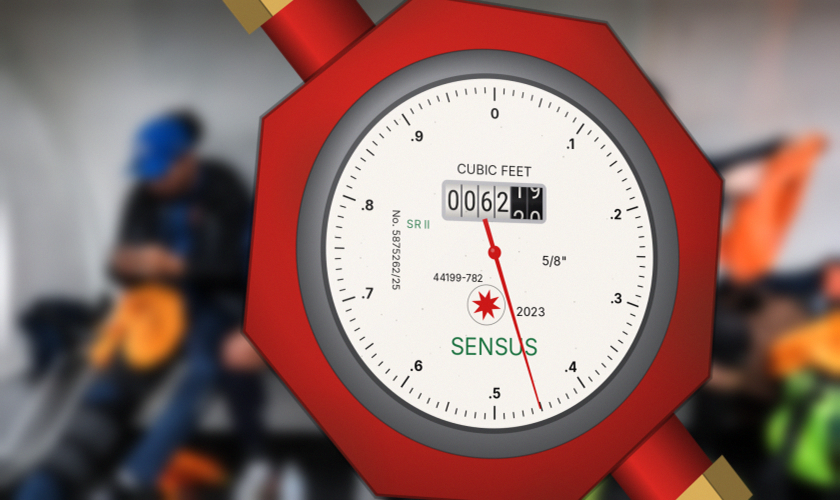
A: 6219.45 ft³
